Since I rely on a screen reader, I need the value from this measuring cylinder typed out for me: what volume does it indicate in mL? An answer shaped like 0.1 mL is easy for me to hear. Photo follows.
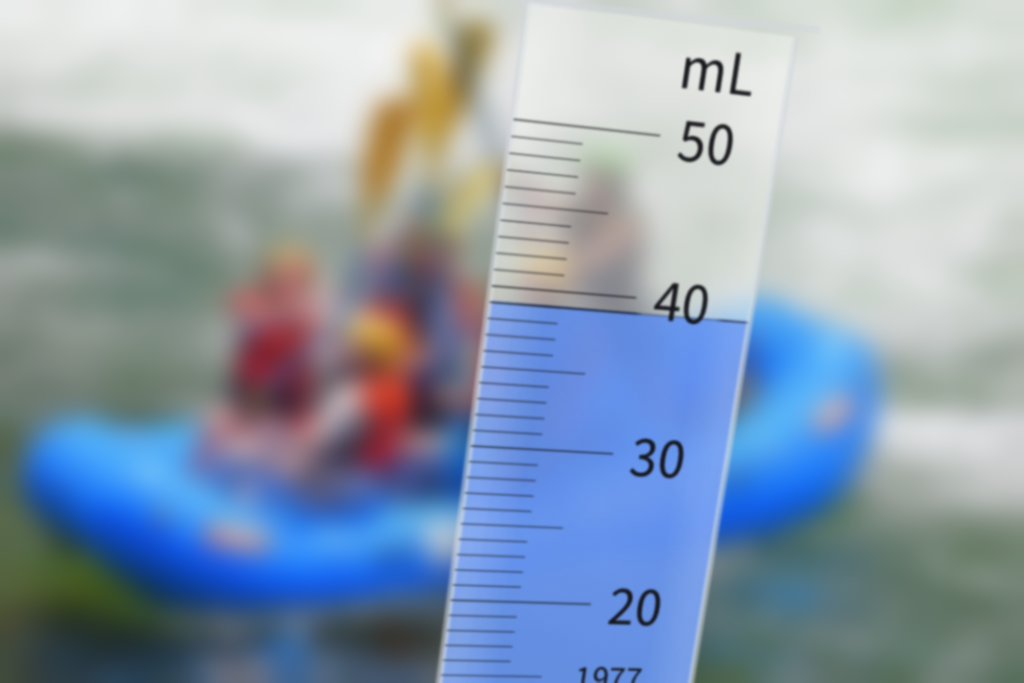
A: 39 mL
